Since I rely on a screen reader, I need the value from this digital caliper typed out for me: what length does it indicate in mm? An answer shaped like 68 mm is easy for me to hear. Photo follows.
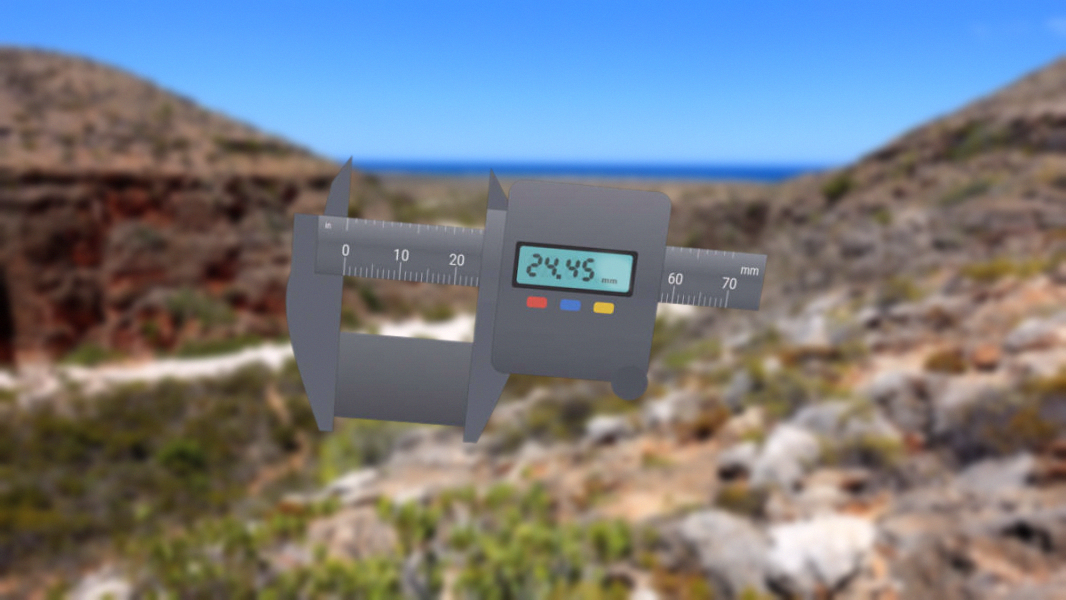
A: 24.45 mm
